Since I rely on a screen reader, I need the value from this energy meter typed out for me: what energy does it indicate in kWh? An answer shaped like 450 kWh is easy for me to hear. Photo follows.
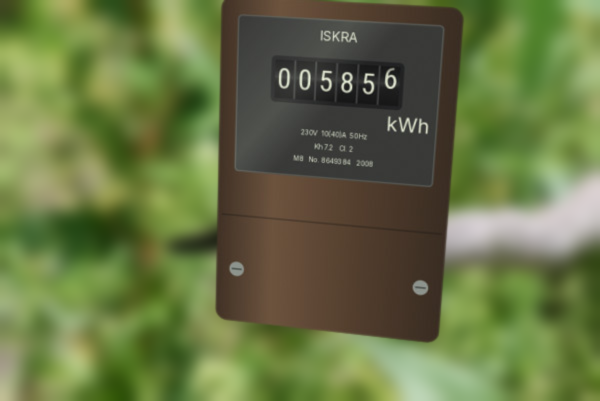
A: 5856 kWh
